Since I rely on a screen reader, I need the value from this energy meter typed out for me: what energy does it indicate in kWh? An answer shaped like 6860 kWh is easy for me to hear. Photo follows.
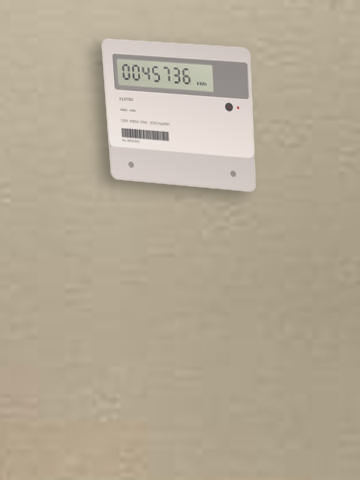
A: 45736 kWh
